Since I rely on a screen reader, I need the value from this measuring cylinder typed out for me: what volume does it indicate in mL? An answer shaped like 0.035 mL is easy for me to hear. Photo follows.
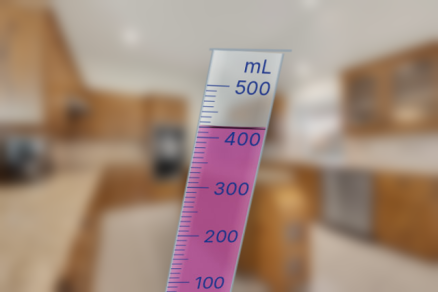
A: 420 mL
